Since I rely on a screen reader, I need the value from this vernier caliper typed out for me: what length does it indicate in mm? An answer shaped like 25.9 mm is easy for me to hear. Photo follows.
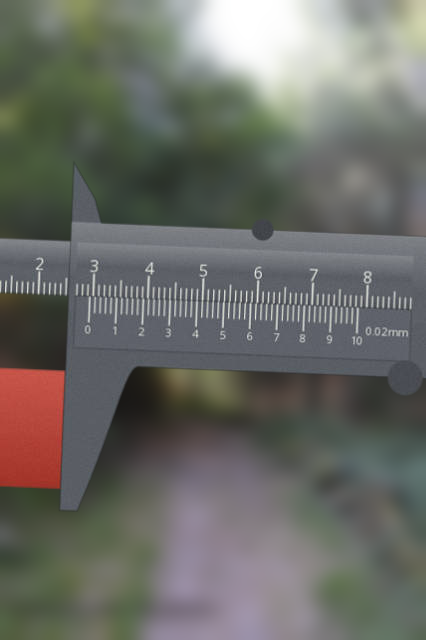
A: 29.4 mm
